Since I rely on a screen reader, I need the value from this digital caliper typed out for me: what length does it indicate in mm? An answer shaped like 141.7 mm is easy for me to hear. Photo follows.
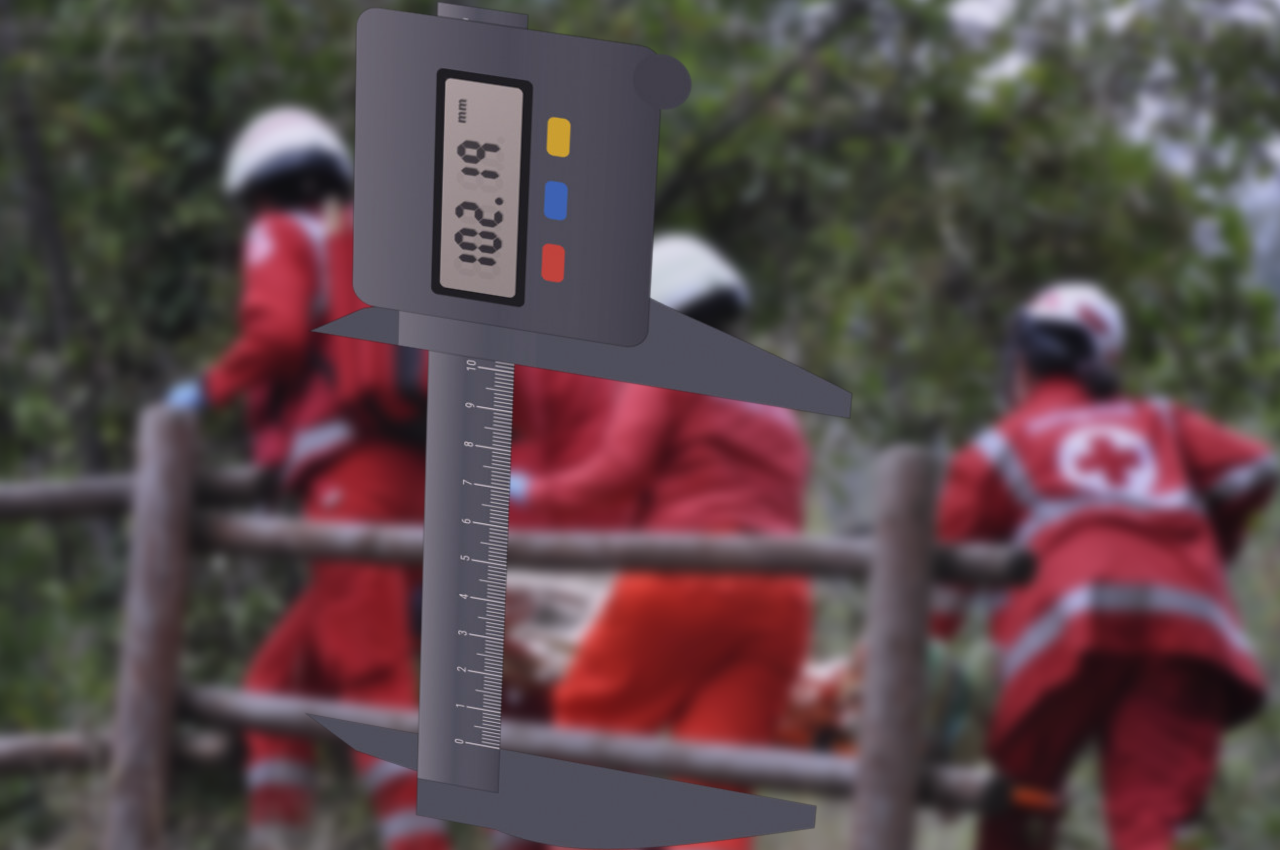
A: 102.19 mm
